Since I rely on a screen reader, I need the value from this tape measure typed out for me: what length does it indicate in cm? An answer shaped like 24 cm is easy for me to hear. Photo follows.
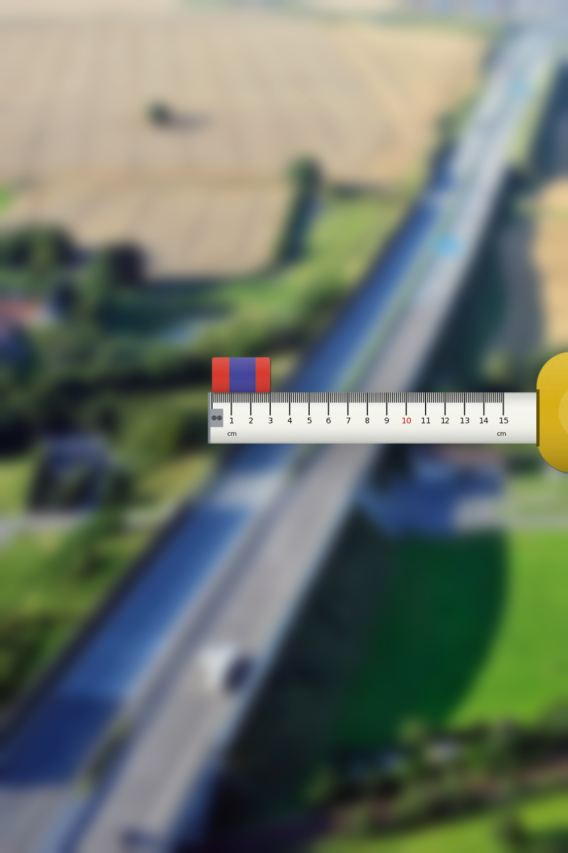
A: 3 cm
